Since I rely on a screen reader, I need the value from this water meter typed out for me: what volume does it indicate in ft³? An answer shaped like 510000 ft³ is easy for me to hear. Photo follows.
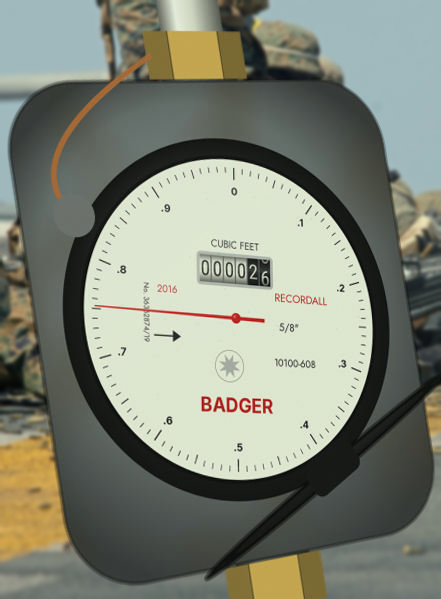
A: 25.75 ft³
